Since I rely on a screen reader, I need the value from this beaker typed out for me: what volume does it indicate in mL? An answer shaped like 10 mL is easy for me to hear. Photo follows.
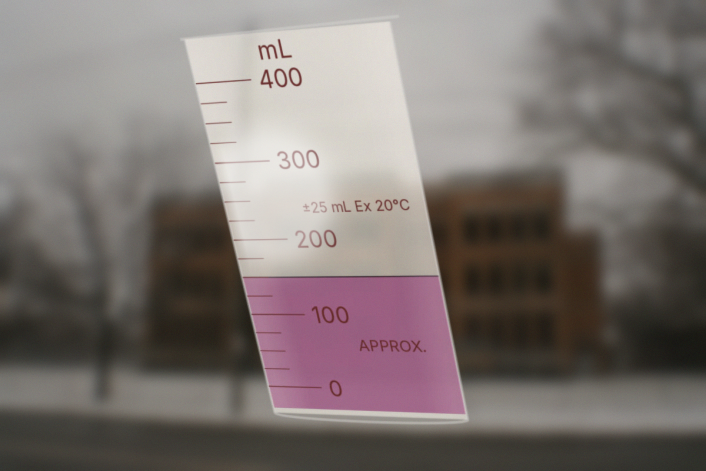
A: 150 mL
